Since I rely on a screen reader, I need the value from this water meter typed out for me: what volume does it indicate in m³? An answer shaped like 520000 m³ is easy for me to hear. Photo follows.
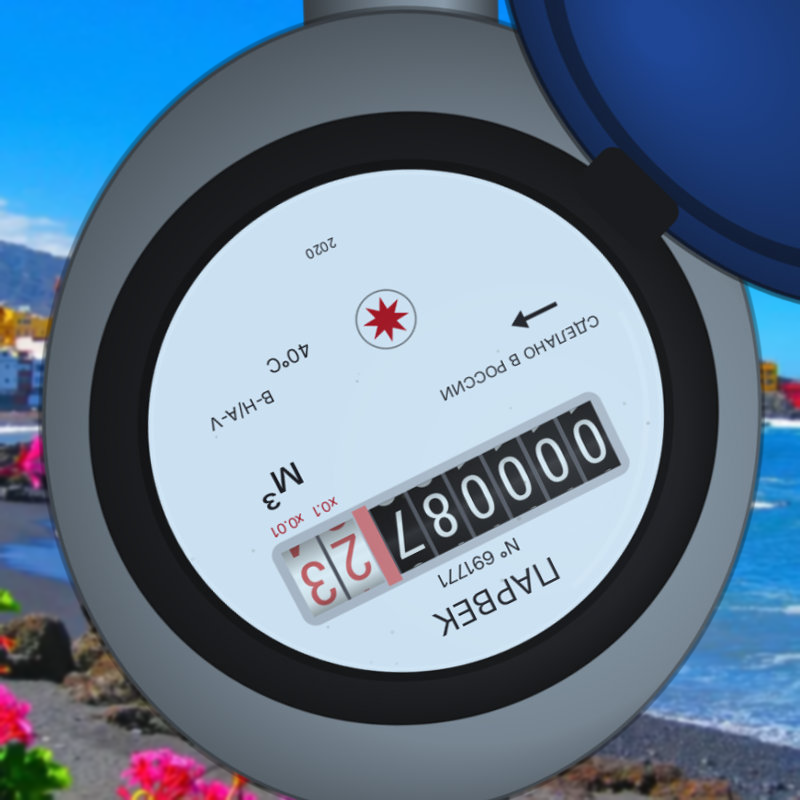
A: 87.23 m³
